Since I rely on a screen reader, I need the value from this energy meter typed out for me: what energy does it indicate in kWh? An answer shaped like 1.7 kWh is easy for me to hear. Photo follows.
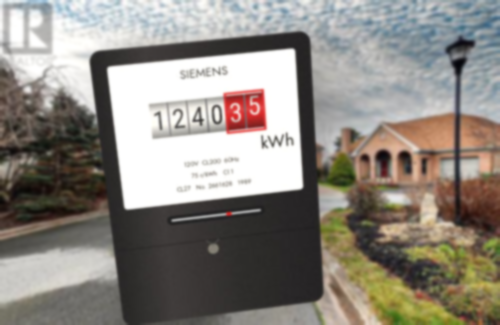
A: 1240.35 kWh
